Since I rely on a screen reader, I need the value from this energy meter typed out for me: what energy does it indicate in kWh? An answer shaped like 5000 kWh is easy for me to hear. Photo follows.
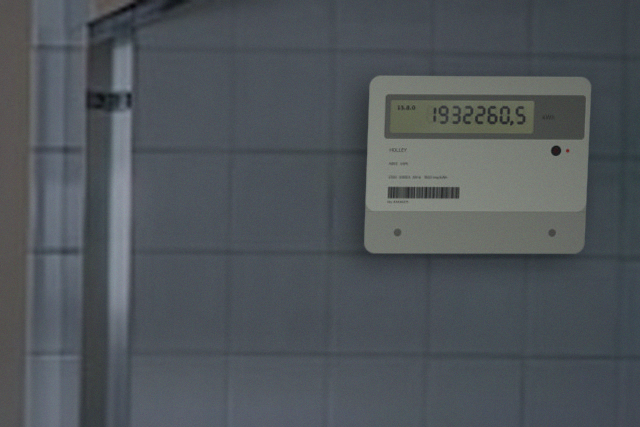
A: 1932260.5 kWh
